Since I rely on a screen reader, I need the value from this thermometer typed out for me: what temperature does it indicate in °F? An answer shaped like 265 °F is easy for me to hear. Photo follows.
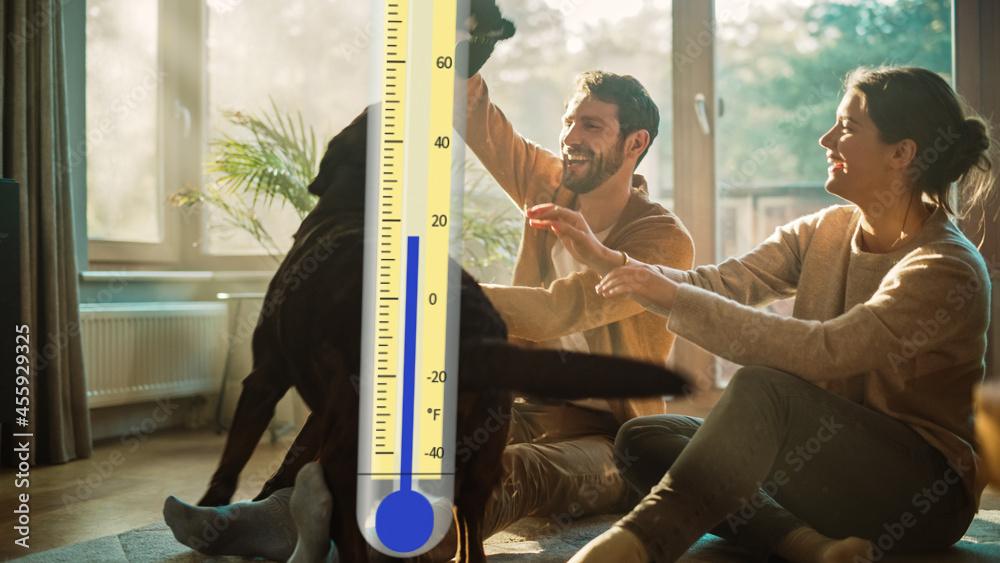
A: 16 °F
